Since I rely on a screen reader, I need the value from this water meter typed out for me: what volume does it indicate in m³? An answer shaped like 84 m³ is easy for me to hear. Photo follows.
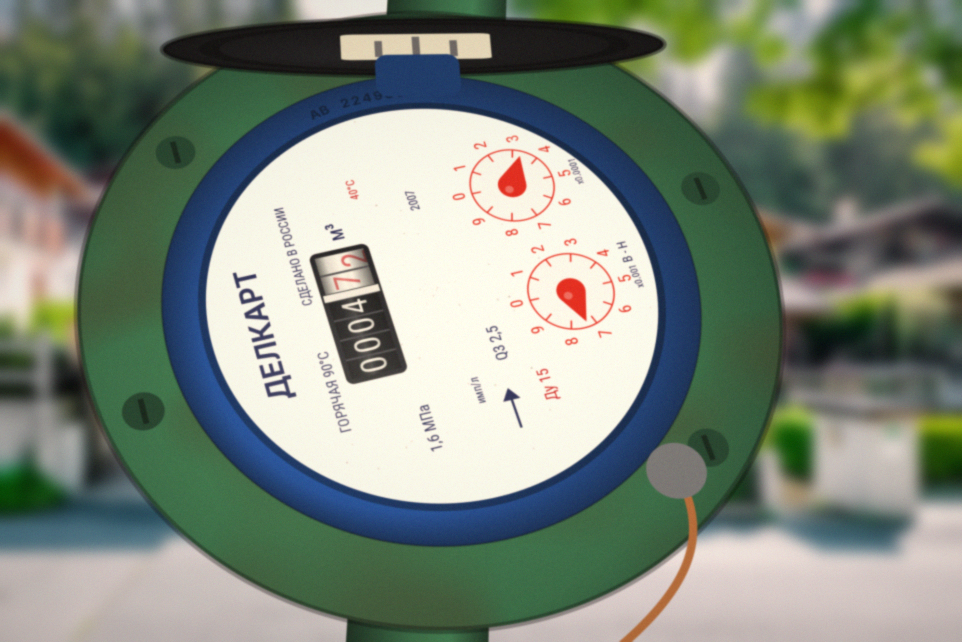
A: 4.7173 m³
